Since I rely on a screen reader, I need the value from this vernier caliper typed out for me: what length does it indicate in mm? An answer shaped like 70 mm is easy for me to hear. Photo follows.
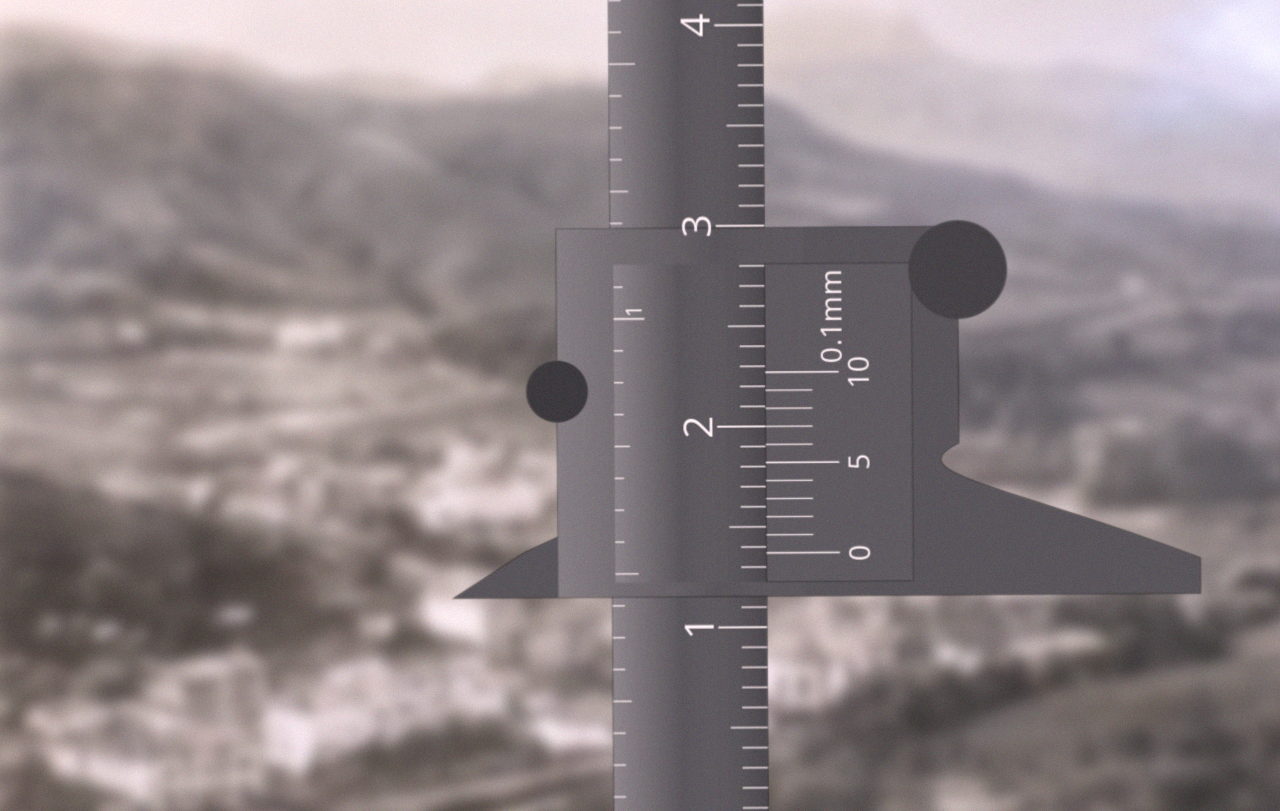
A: 13.7 mm
